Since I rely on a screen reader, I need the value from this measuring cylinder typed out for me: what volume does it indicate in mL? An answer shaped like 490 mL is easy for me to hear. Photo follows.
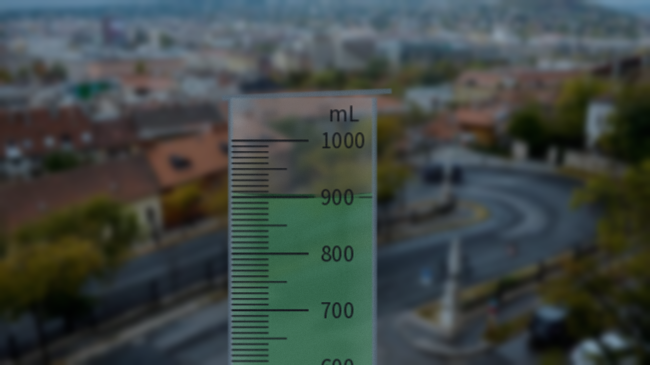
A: 900 mL
